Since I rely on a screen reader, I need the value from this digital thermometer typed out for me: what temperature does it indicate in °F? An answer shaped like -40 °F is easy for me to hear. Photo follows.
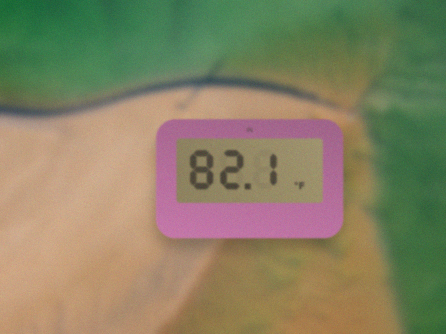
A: 82.1 °F
